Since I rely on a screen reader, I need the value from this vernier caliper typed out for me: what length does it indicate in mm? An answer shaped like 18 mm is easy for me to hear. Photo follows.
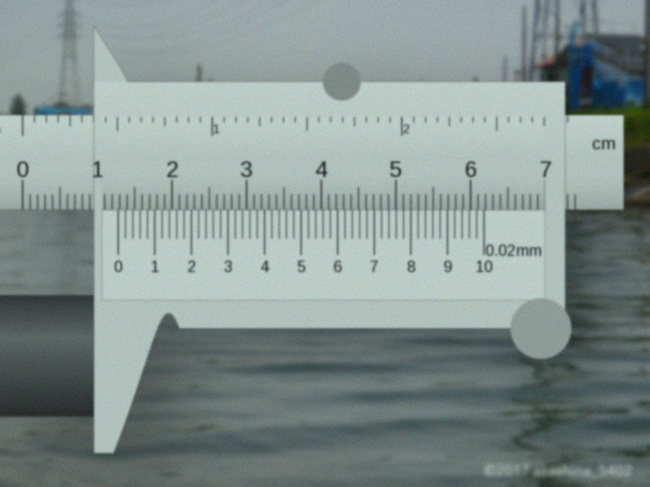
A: 12.8 mm
